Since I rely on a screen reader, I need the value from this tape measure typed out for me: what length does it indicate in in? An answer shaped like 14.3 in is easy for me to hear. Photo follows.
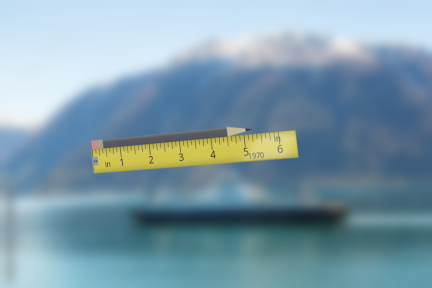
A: 5.25 in
